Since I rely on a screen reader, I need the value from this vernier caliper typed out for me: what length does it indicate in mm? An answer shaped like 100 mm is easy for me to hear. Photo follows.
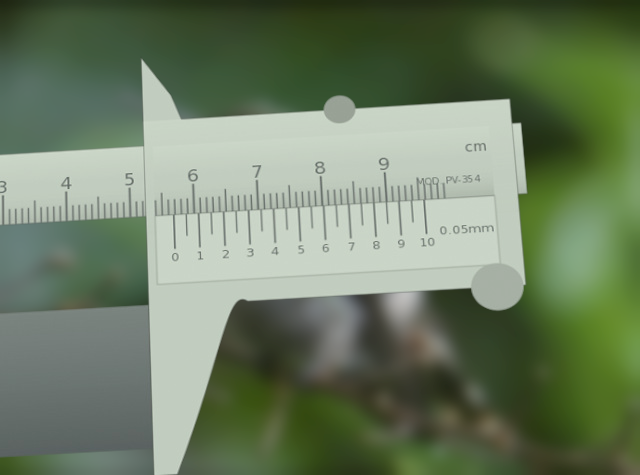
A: 56.8 mm
